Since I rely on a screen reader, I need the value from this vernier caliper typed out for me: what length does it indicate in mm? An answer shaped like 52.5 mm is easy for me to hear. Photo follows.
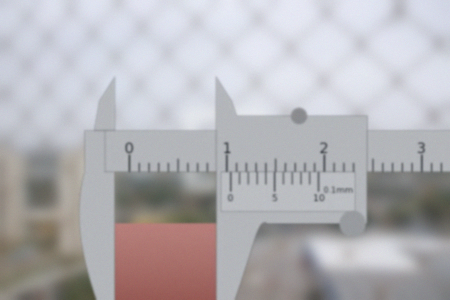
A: 10.4 mm
